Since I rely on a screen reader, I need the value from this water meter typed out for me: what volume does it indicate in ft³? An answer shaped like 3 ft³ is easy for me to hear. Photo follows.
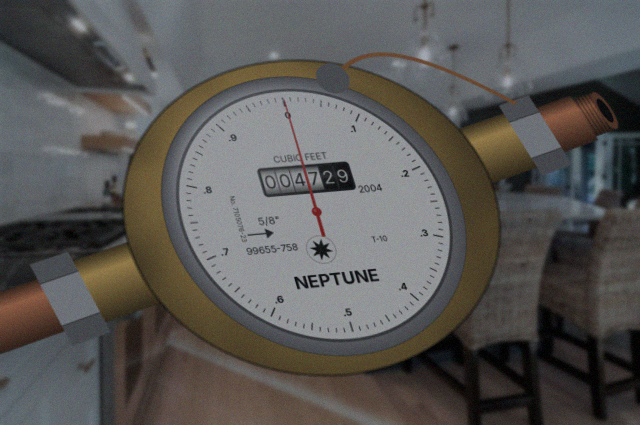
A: 4729.00 ft³
